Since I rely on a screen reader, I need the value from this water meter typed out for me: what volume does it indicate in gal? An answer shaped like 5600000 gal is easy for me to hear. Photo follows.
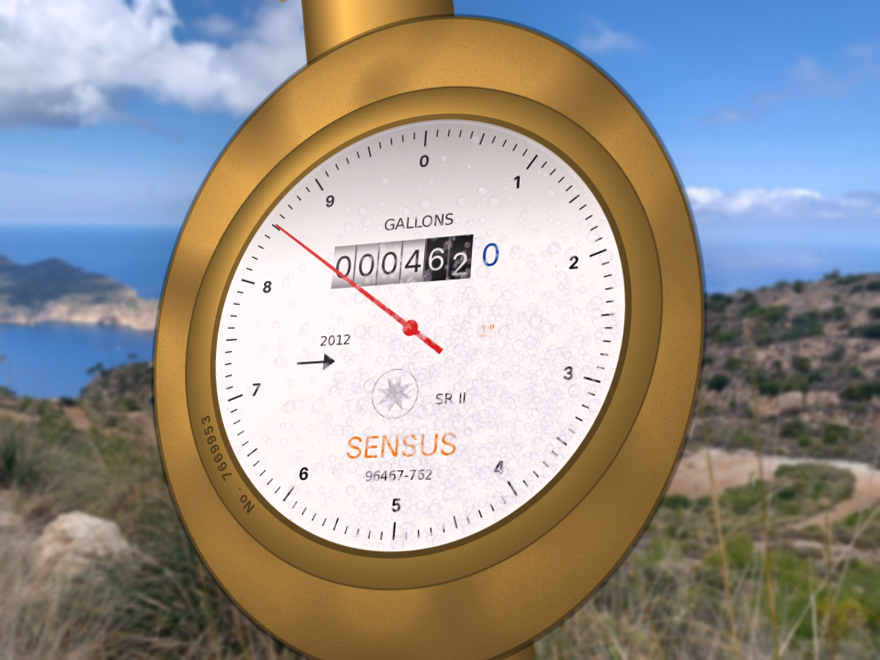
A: 4618.5 gal
